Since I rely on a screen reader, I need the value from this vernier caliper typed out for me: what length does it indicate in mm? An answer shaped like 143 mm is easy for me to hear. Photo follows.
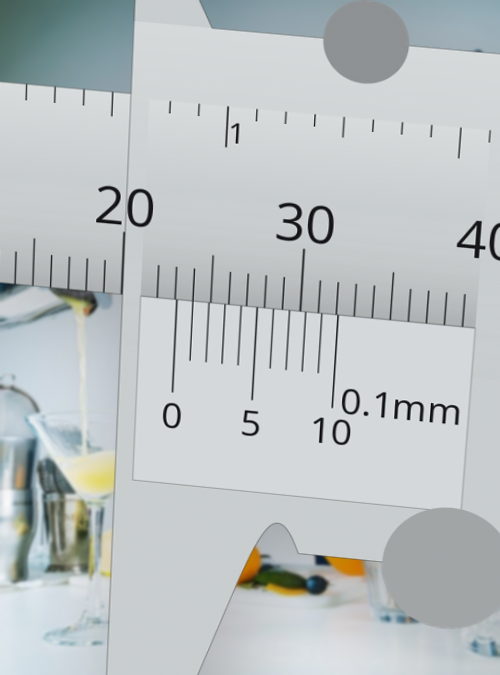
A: 23.1 mm
